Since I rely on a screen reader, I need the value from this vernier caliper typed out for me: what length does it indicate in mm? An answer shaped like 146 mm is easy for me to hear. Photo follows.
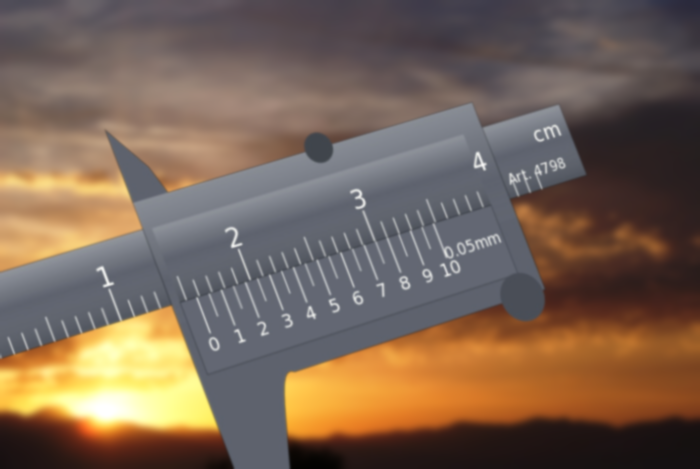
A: 15.8 mm
